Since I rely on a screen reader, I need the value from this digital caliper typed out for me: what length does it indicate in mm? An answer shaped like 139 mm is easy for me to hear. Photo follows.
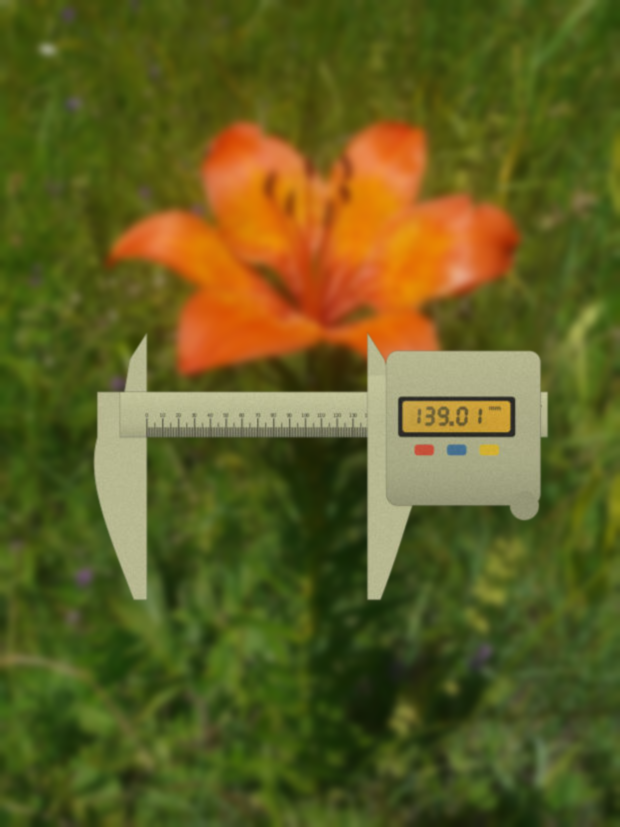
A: 139.01 mm
